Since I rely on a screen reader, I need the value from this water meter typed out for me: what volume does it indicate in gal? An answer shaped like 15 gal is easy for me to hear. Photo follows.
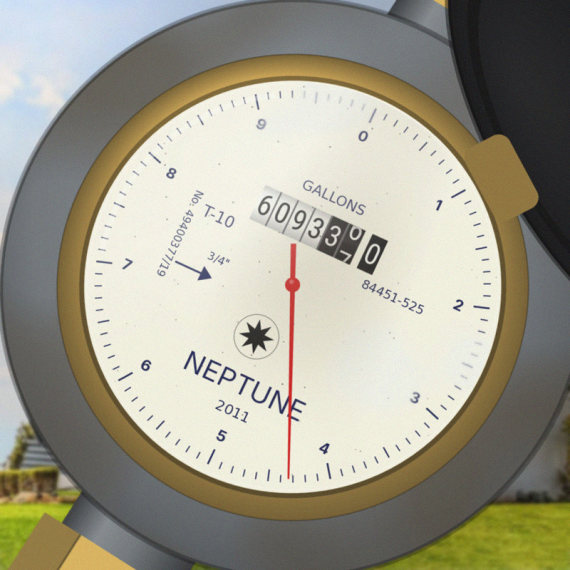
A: 6093364.3 gal
